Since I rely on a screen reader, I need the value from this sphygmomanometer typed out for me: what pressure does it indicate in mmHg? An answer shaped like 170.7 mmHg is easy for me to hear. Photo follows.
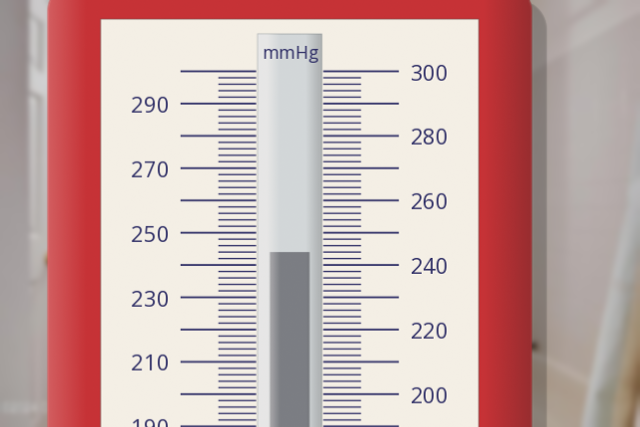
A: 244 mmHg
